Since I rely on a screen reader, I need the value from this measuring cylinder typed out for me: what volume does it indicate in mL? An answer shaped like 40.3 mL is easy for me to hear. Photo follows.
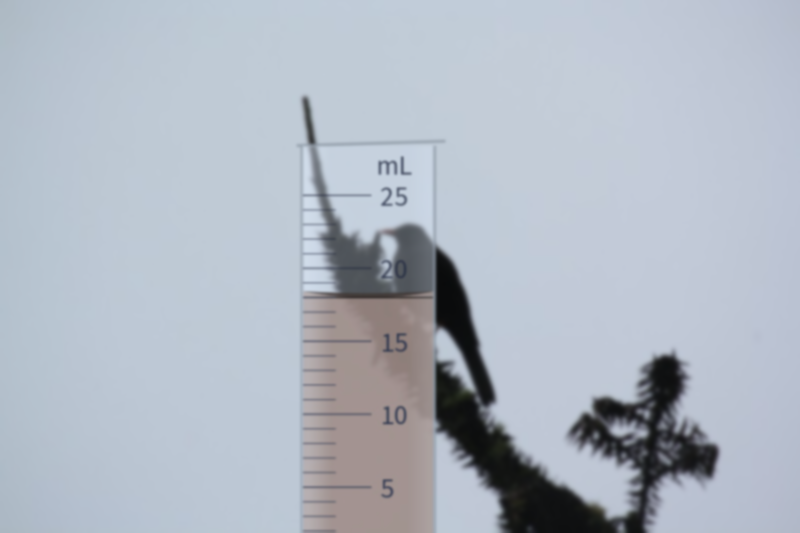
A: 18 mL
